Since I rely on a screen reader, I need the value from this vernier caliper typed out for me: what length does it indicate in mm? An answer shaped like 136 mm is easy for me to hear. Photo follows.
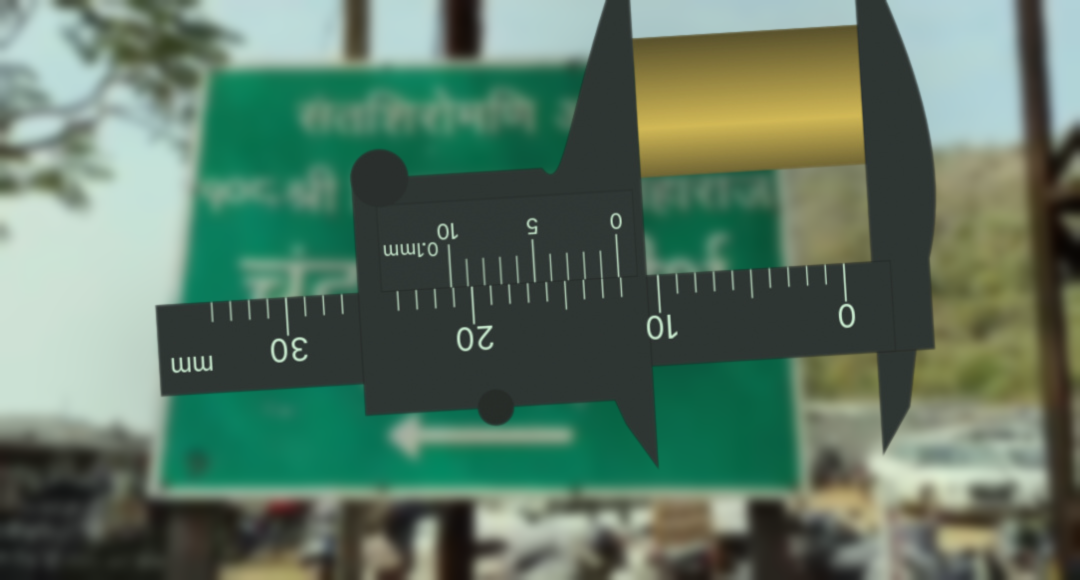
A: 12.1 mm
